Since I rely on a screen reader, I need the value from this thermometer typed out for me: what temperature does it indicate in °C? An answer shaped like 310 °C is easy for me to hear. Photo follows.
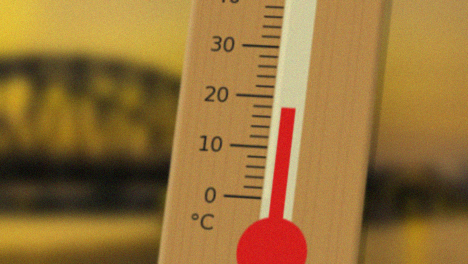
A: 18 °C
